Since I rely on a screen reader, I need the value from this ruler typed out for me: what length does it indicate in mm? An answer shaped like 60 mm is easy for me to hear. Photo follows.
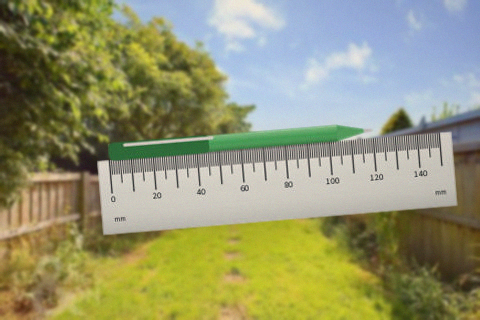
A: 120 mm
